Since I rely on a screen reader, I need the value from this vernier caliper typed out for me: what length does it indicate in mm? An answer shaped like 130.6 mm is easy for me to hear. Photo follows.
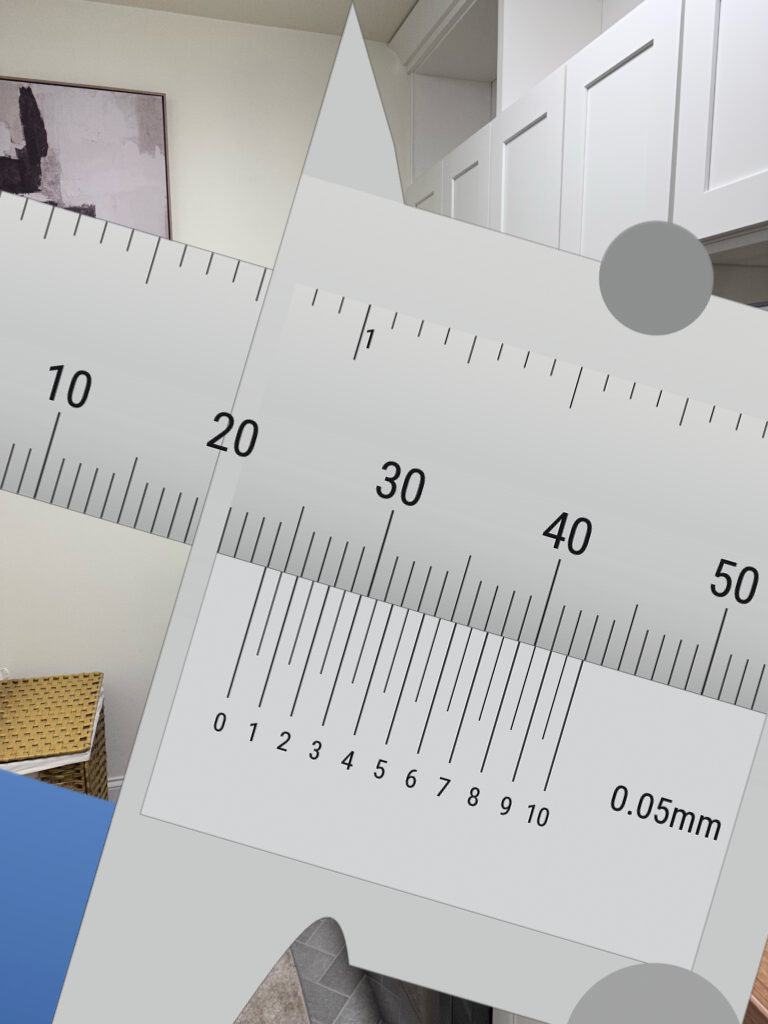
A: 23.9 mm
